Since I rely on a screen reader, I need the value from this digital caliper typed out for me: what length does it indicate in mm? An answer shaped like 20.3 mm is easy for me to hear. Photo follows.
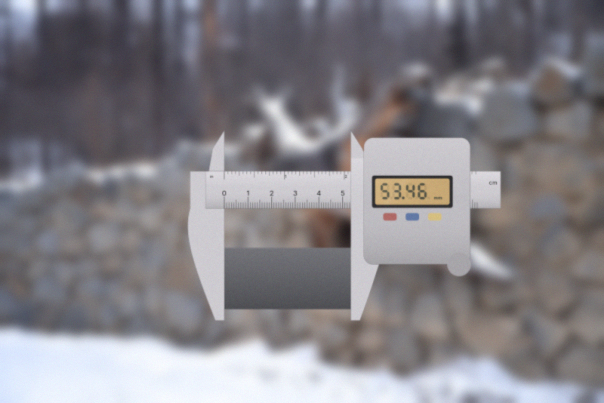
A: 53.46 mm
